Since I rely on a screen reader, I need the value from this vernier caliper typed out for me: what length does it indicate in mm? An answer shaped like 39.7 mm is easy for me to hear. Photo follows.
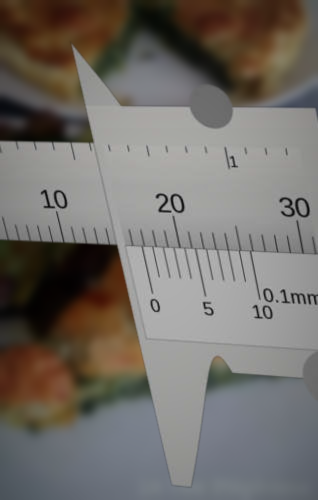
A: 16.8 mm
